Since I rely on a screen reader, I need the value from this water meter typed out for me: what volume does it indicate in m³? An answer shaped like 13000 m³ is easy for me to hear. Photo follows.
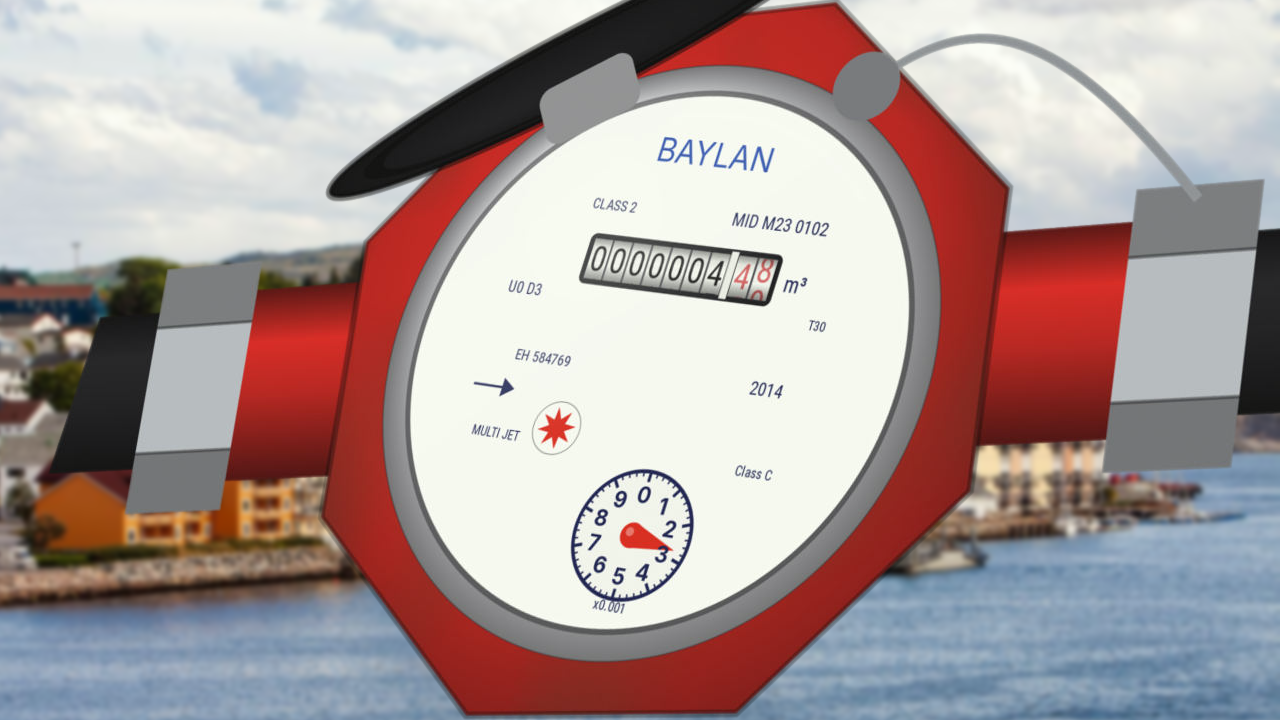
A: 4.482 m³
